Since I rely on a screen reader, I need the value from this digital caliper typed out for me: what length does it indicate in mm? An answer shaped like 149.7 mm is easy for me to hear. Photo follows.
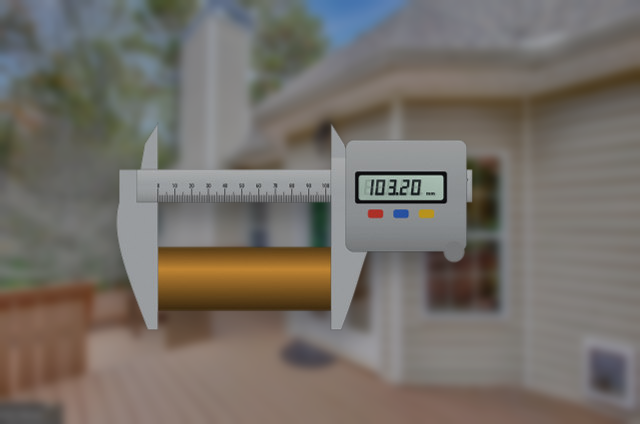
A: 103.20 mm
